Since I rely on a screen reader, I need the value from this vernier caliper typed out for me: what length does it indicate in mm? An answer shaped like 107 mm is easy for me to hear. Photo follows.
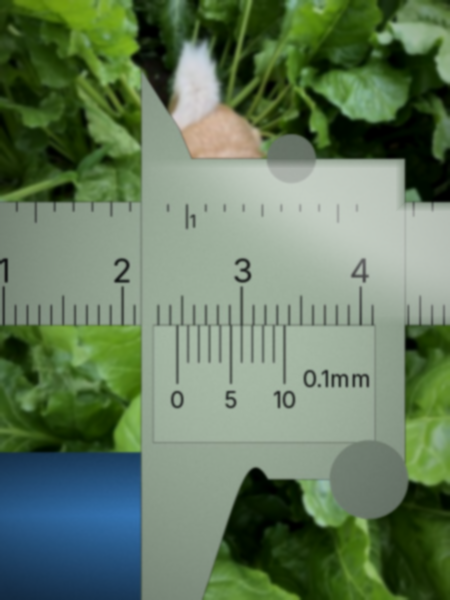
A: 24.6 mm
